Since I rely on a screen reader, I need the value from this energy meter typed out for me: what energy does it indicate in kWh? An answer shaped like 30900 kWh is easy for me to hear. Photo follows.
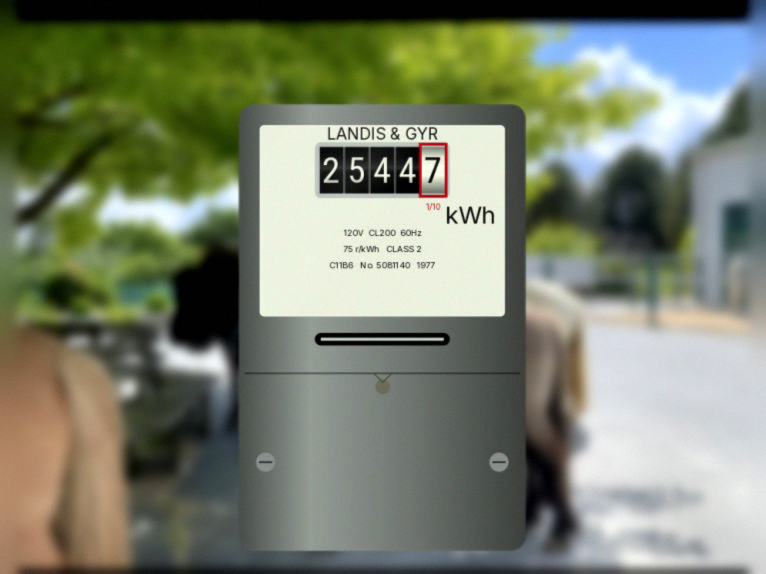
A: 2544.7 kWh
